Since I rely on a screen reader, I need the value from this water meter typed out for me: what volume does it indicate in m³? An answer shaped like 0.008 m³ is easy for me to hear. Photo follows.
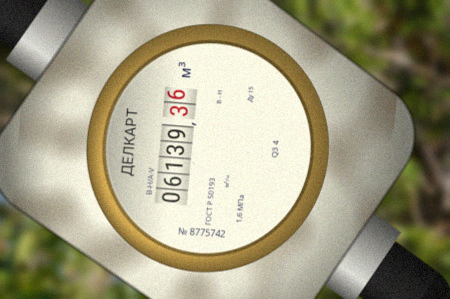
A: 6139.36 m³
